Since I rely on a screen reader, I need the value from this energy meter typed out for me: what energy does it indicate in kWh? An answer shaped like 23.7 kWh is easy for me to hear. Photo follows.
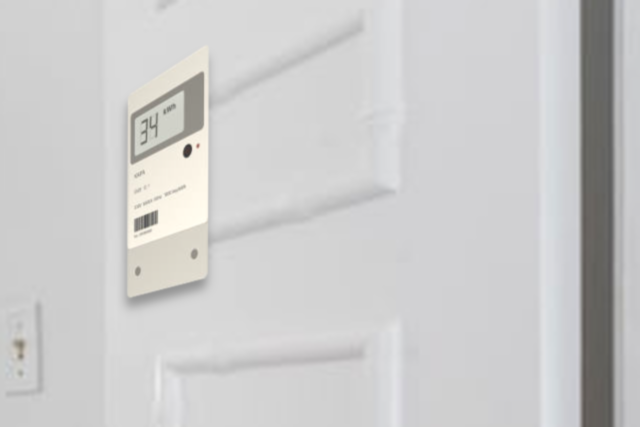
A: 34 kWh
